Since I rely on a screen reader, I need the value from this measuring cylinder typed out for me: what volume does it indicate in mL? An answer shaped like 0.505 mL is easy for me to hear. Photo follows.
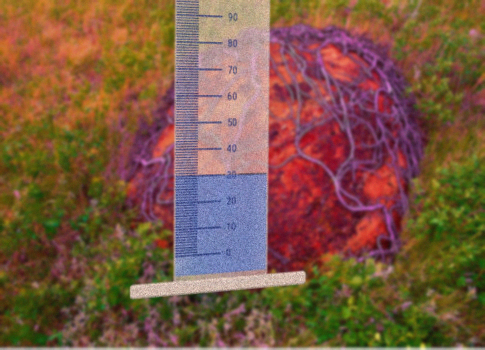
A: 30 mL
